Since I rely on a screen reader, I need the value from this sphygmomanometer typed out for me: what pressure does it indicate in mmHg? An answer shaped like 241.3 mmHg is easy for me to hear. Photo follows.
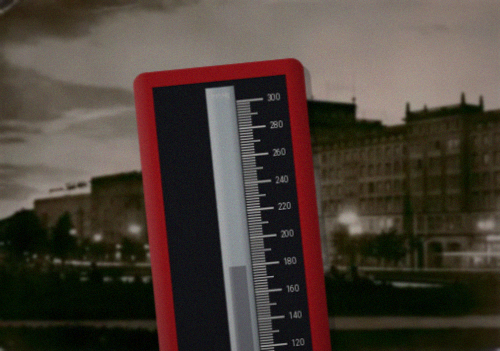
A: 180 mmHg
